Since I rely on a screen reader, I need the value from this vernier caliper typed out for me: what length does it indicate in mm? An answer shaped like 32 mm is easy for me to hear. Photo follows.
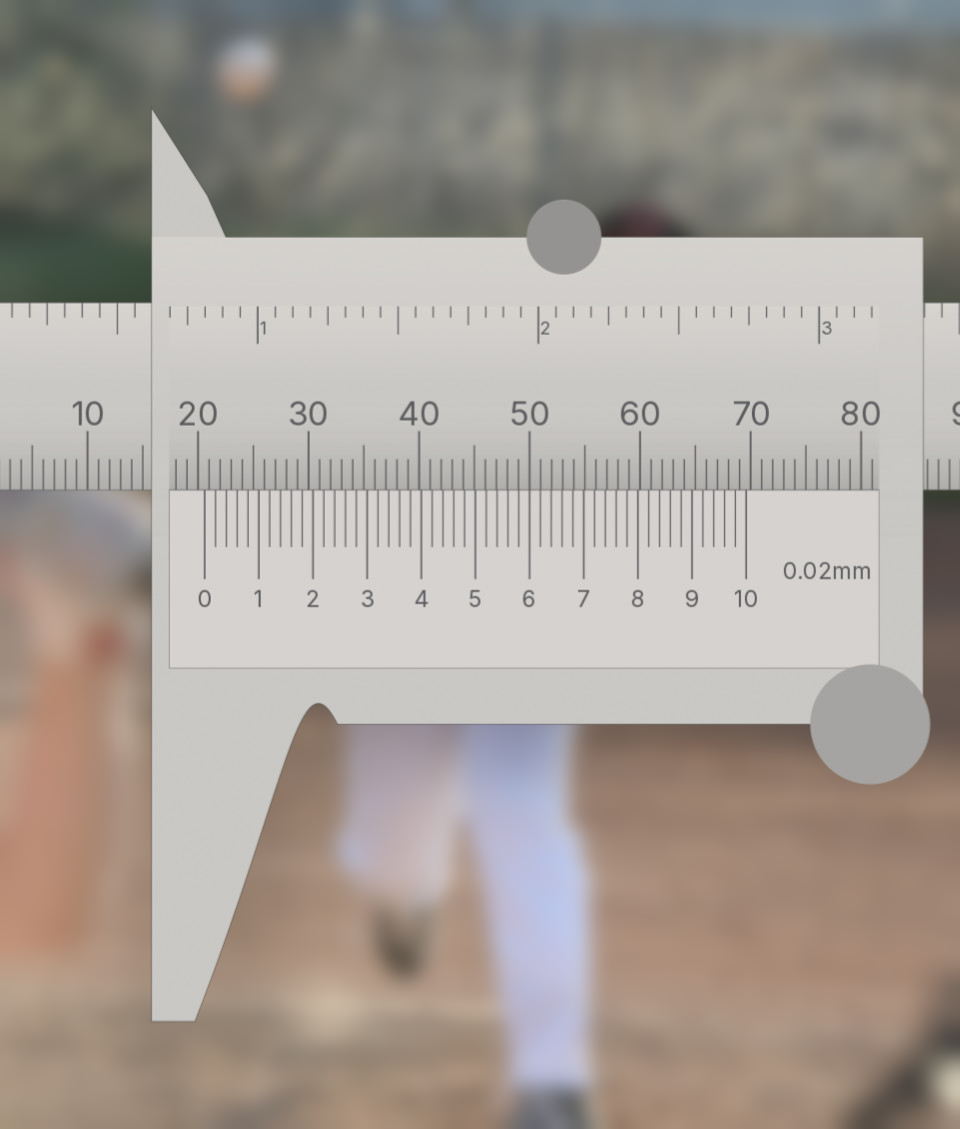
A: 20.6 mm
